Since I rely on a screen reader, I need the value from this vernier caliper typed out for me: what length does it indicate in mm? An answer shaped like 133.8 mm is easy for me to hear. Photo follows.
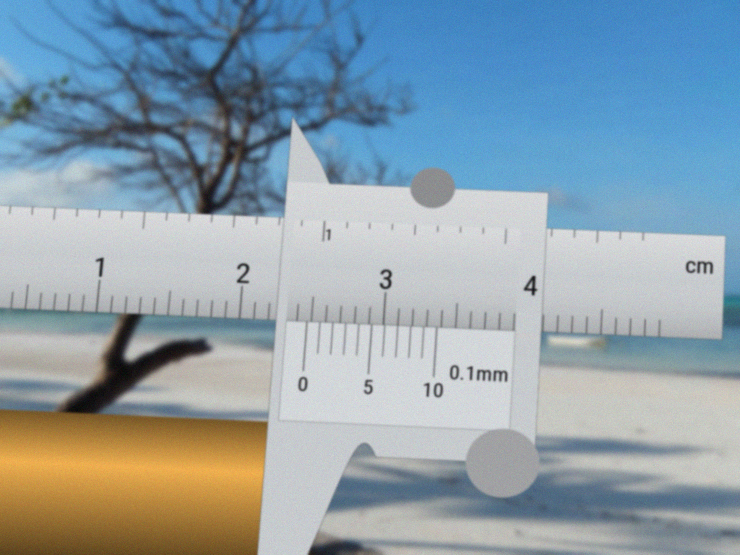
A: 24.7 mm
